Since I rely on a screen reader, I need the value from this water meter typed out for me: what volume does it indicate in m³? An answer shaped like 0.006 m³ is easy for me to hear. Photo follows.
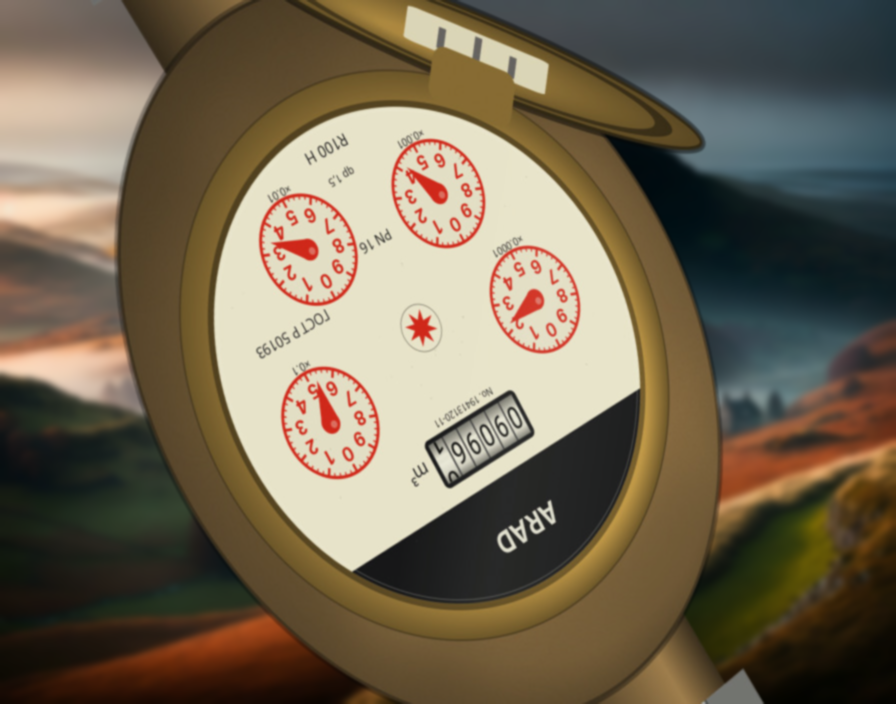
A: 90960.5342 m³
